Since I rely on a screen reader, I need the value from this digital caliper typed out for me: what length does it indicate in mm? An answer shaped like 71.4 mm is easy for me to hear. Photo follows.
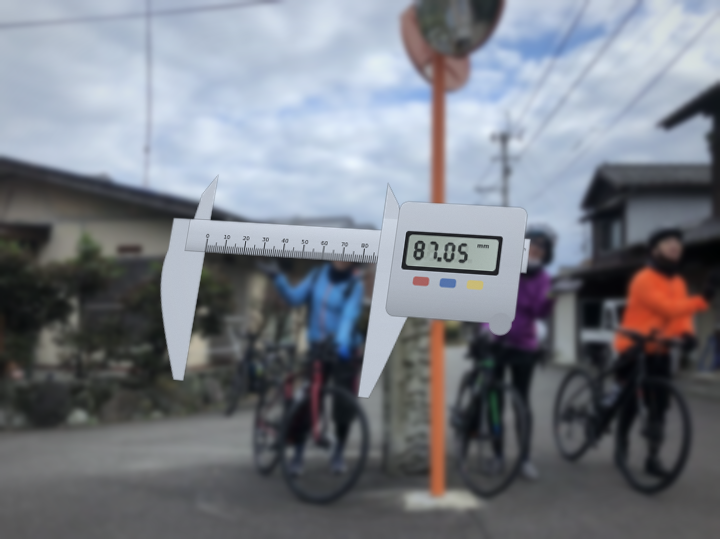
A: 87.05 mm
